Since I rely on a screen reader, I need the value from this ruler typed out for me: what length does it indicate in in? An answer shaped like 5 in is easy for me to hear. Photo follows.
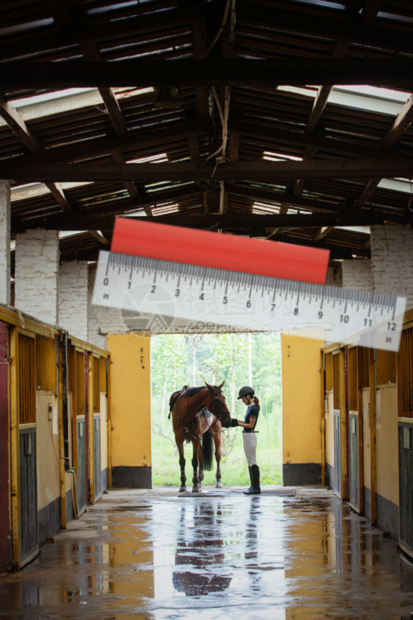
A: 9 in
